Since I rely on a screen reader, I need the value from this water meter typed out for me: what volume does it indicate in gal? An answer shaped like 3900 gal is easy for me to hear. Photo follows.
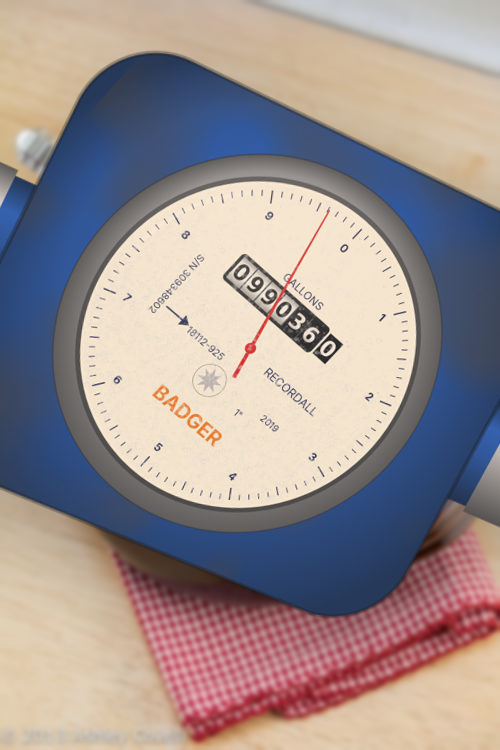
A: 990359.6 gal
